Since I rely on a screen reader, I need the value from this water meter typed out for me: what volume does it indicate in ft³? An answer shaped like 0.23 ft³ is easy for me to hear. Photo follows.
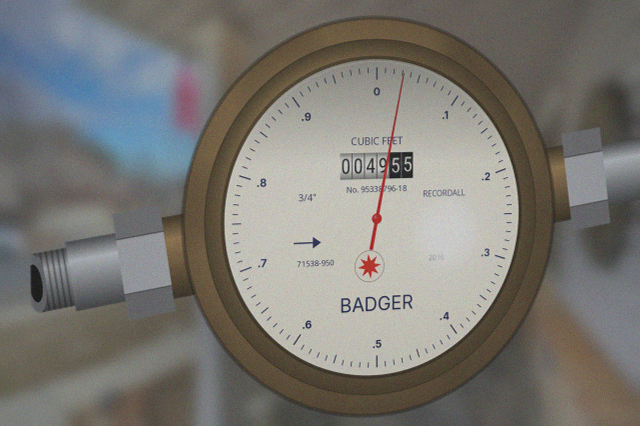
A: 4955.03 ft³
